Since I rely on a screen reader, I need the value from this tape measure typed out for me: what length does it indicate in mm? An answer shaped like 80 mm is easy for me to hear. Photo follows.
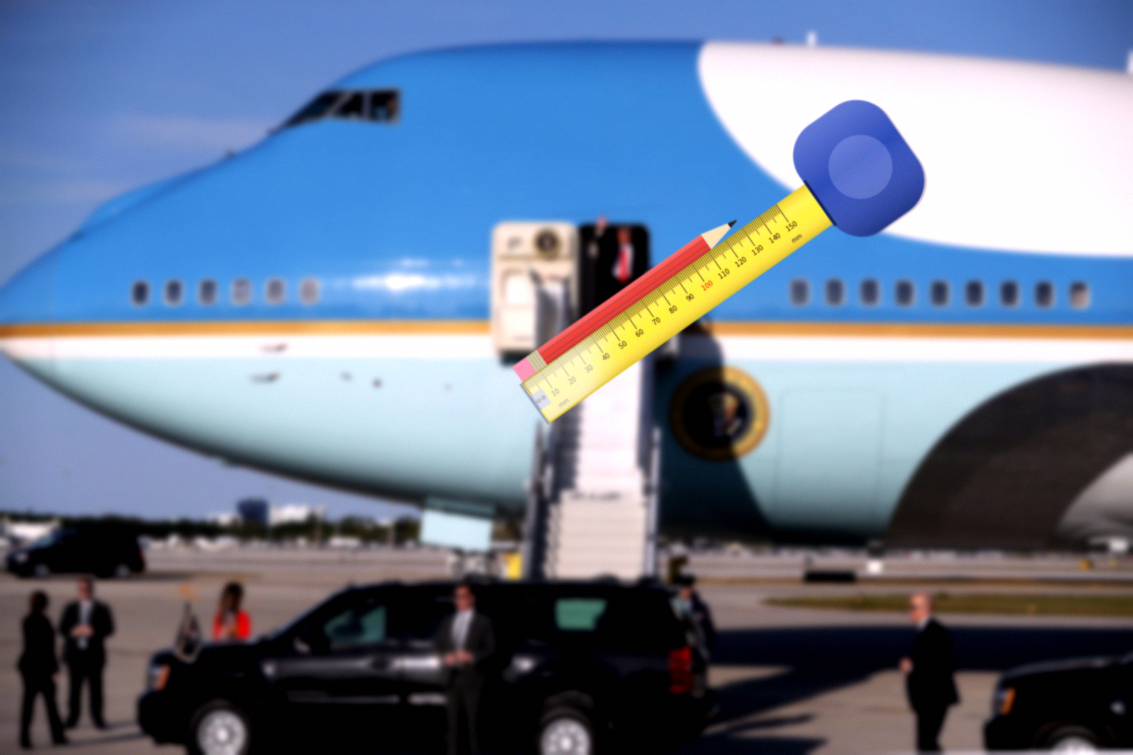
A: 130 mm
